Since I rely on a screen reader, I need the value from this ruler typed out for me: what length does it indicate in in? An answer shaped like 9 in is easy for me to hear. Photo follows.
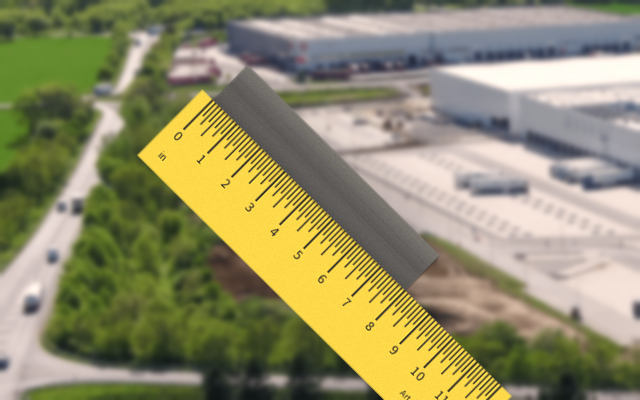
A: 8 in
